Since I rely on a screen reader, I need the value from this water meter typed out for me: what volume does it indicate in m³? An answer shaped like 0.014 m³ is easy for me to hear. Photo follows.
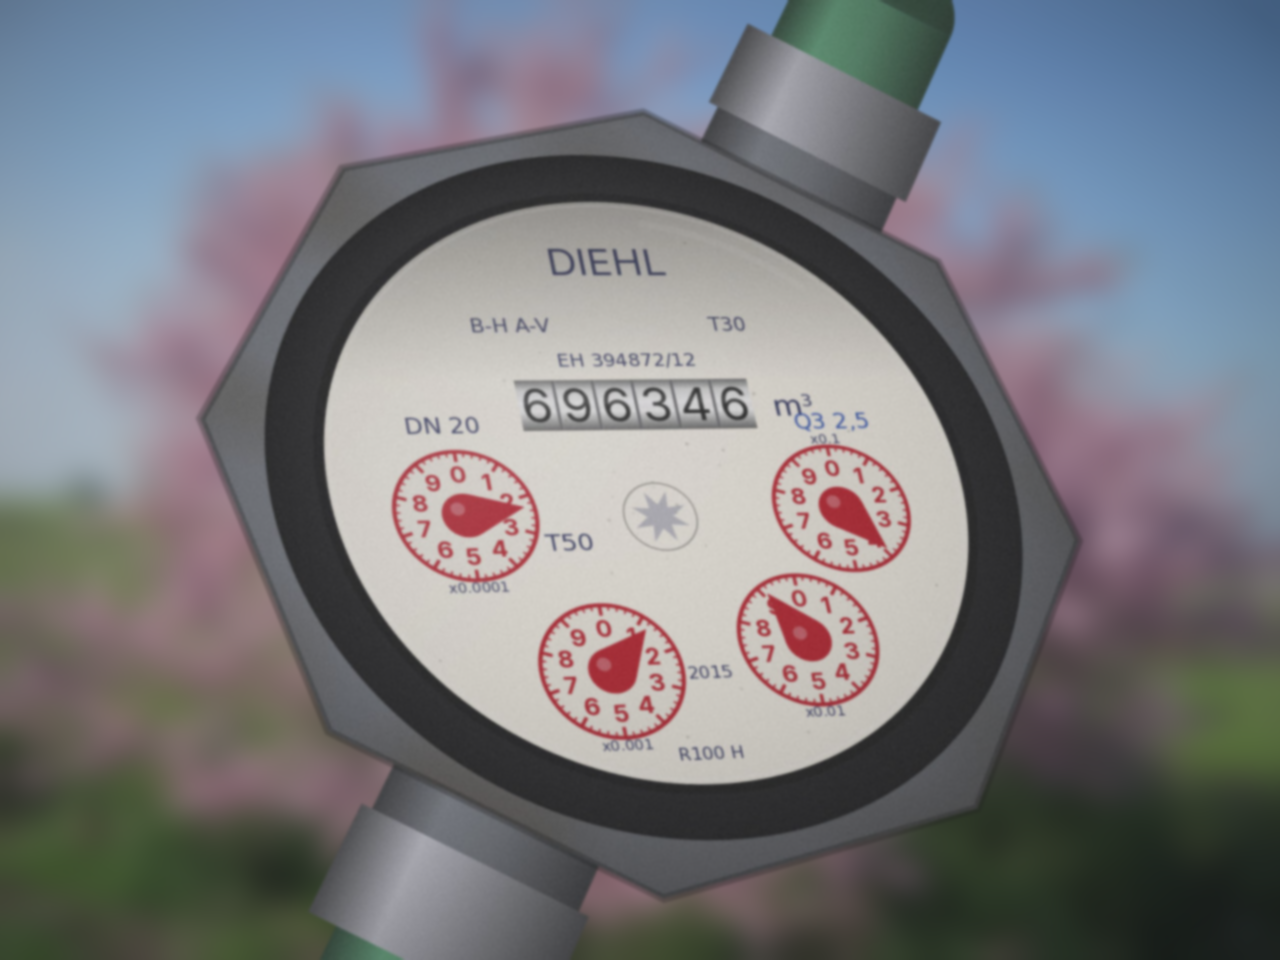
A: 696346.3912 m³
